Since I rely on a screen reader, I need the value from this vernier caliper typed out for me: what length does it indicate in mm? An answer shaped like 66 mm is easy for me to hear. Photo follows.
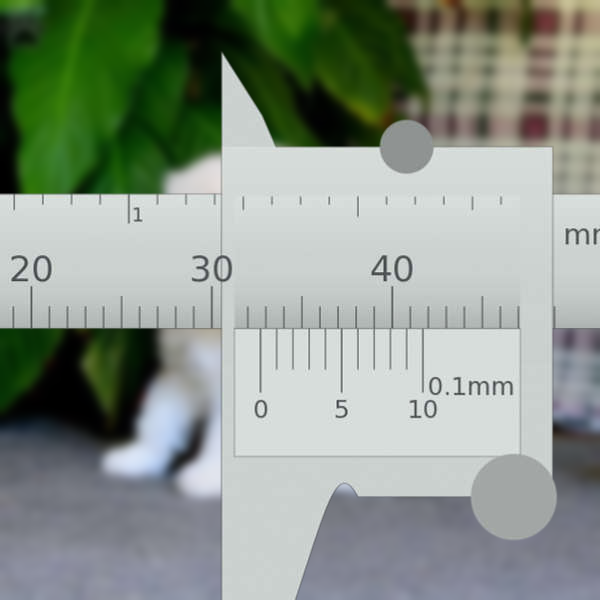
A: 32.7 mm
